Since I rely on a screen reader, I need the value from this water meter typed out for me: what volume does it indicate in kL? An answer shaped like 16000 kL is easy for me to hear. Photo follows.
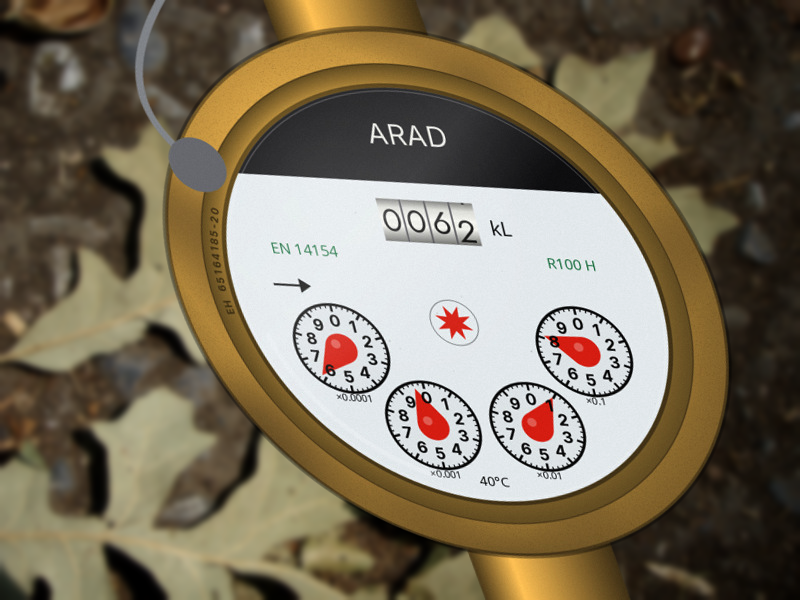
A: 61.8096 kL
